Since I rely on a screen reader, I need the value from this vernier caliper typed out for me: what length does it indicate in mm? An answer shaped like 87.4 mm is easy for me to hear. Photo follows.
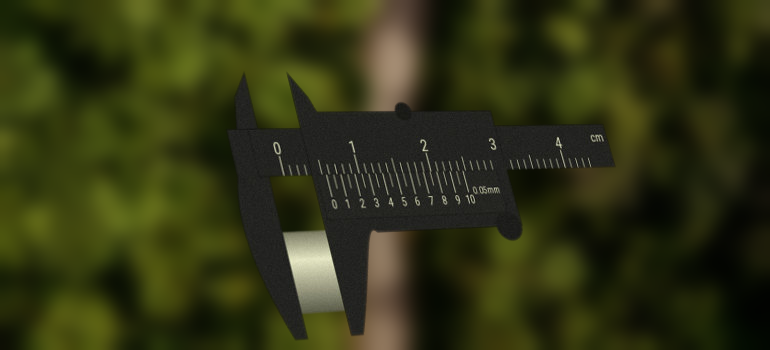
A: 5.6 mm
